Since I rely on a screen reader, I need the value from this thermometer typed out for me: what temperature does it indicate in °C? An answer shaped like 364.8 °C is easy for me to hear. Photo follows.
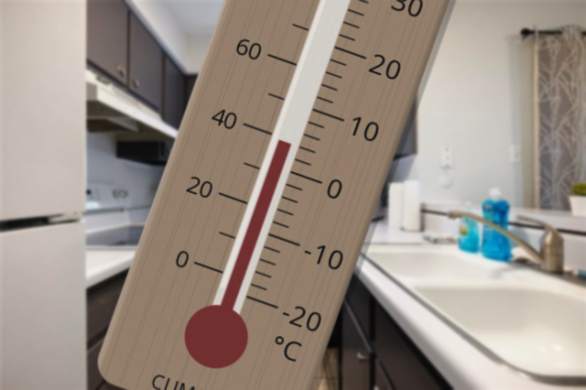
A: 4 °C
